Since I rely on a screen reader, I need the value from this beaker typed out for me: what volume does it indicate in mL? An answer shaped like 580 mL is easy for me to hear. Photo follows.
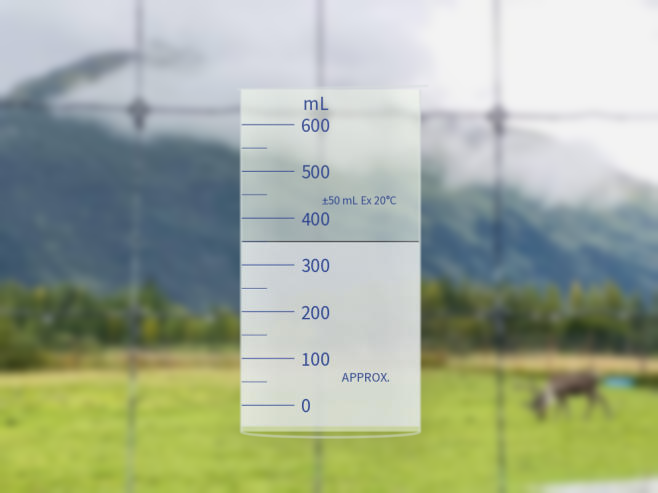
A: 350 mL
